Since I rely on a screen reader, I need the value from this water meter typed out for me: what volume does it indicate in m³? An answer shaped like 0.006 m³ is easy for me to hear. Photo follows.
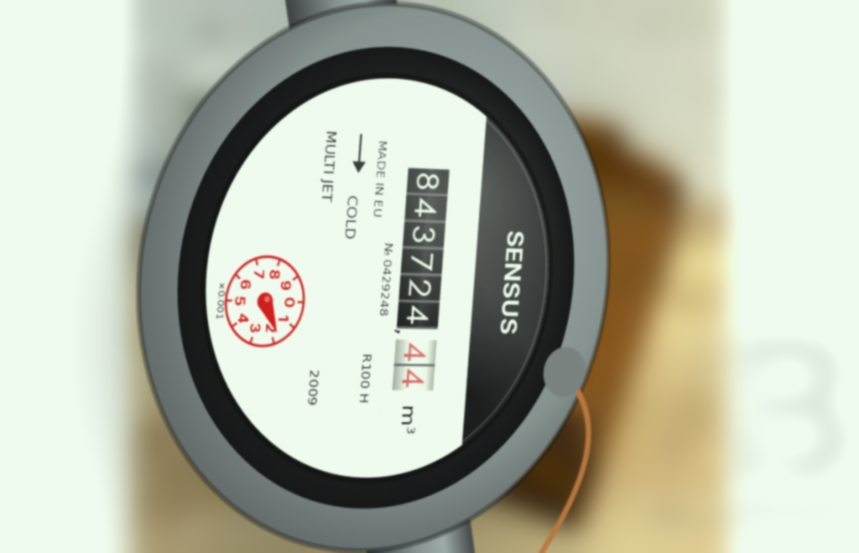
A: 843724.441 m³
